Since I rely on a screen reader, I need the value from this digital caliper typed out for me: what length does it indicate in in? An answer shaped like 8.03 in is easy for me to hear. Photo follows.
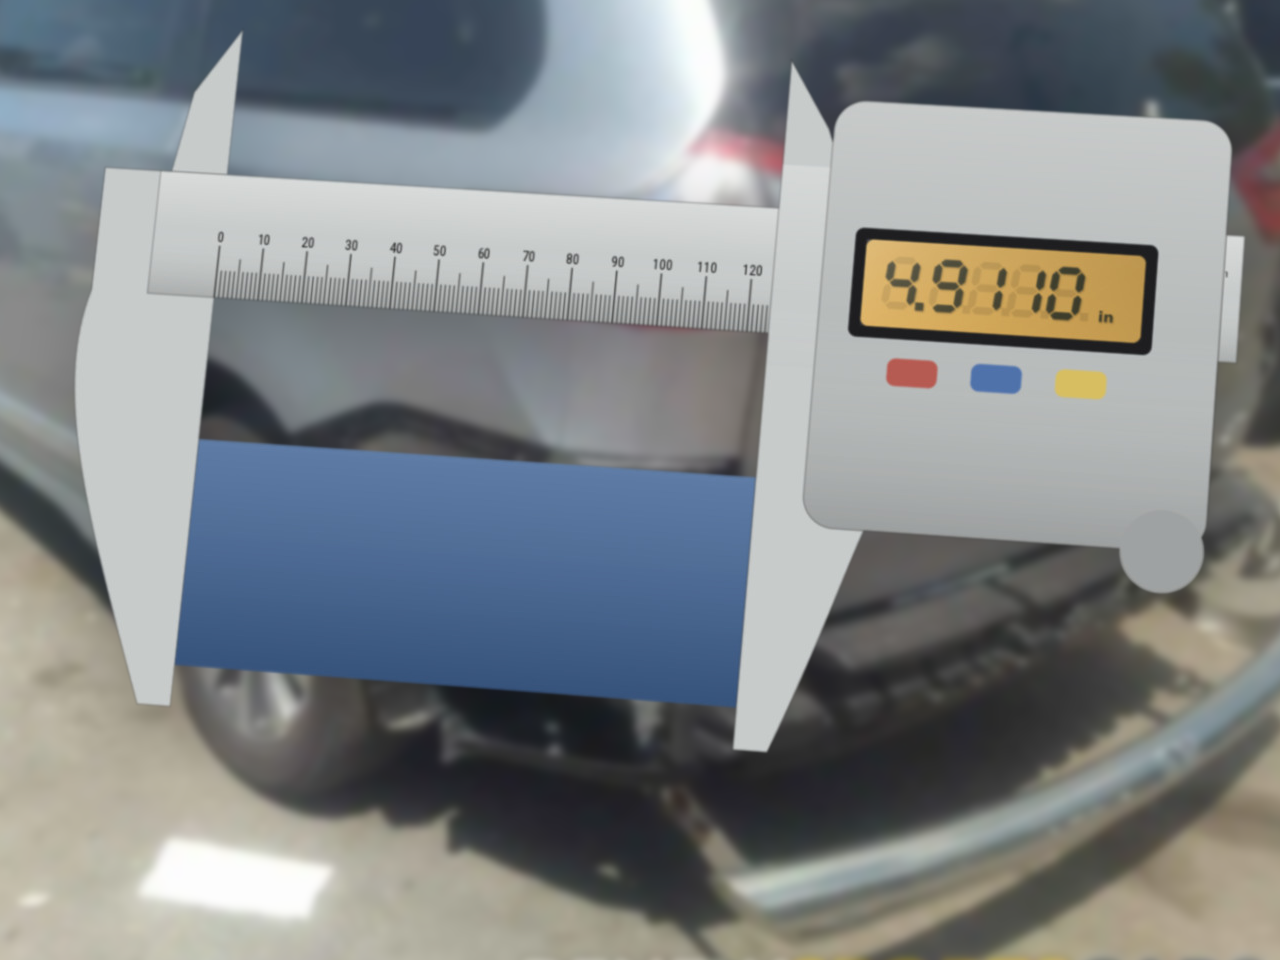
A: 4.9110 in
